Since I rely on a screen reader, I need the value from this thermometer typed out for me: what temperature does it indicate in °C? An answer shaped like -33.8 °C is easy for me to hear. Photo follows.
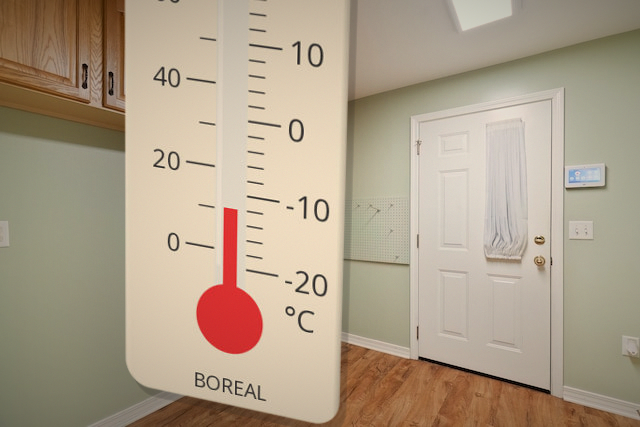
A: -12 °C
